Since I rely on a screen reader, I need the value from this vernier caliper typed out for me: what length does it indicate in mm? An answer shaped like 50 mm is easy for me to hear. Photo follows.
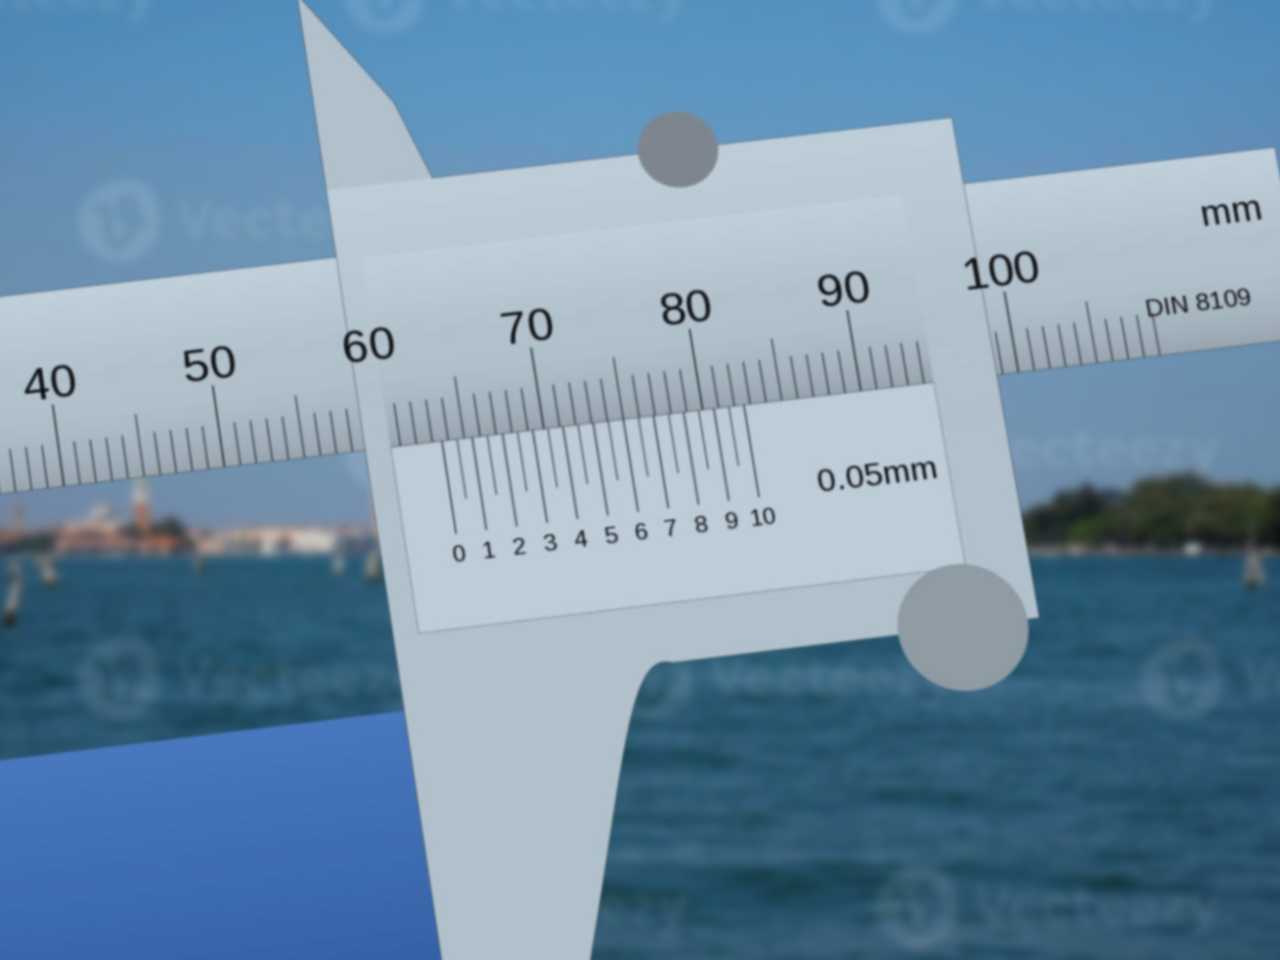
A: 63.6 mm
